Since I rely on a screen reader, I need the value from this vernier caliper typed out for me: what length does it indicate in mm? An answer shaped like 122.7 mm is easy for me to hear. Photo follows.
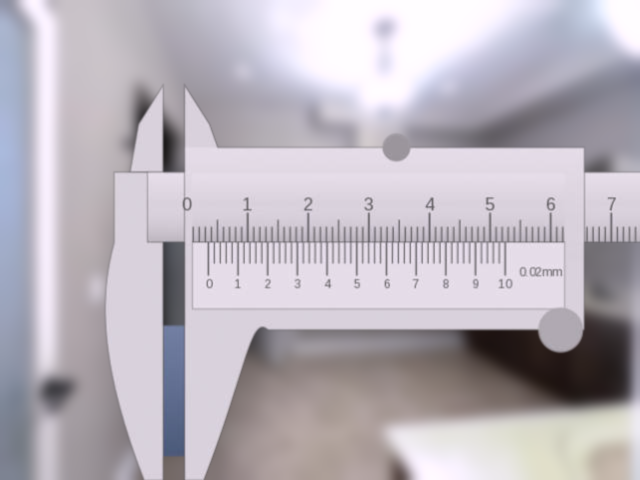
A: 3.5 mm
